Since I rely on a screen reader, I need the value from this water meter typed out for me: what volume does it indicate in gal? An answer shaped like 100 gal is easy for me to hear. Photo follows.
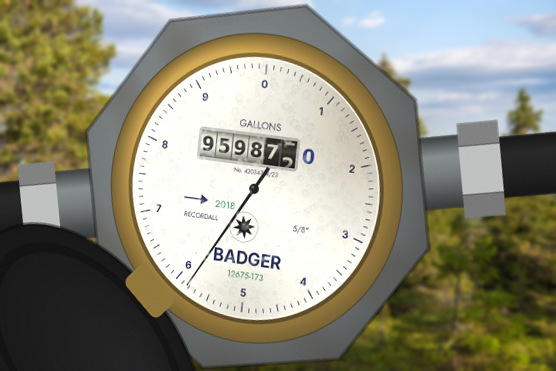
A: 9598715.8 gal
